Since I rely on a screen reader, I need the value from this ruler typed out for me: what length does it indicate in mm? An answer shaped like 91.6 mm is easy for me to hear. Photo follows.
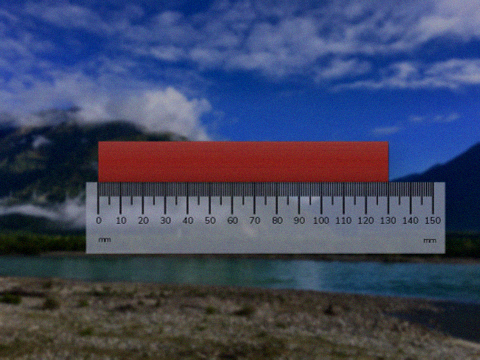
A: 130 mm
